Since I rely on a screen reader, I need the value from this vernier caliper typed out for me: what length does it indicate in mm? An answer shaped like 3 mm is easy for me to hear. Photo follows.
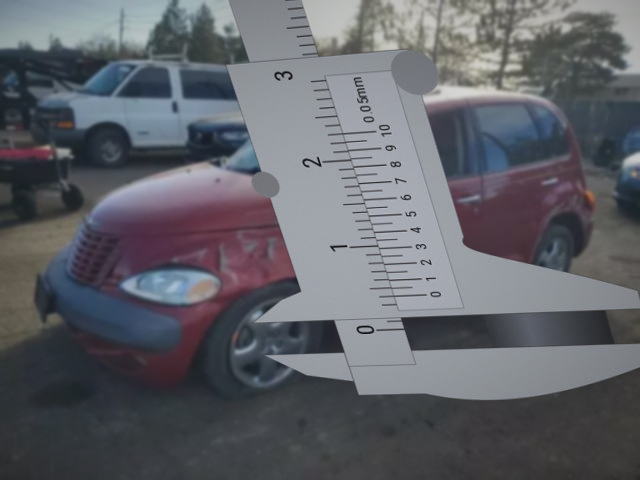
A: 4.0 mm
